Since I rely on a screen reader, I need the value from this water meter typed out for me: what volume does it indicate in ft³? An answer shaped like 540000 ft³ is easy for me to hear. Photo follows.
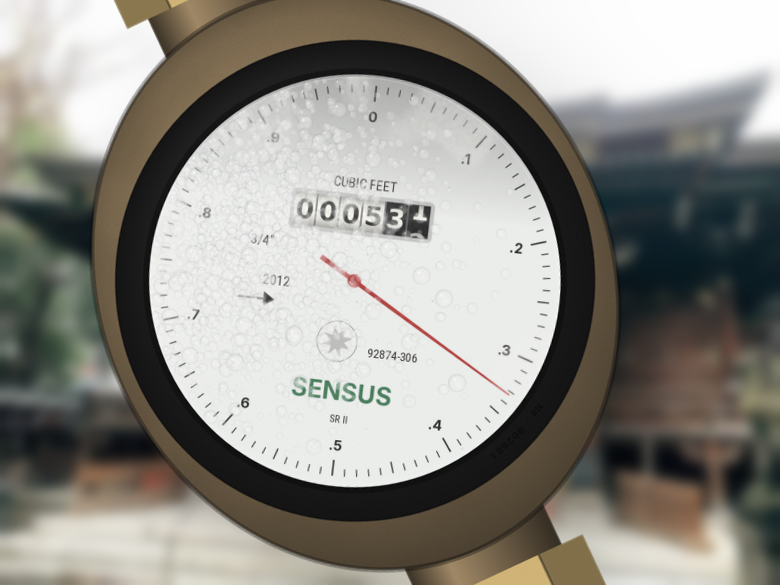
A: 531.33 ft³
